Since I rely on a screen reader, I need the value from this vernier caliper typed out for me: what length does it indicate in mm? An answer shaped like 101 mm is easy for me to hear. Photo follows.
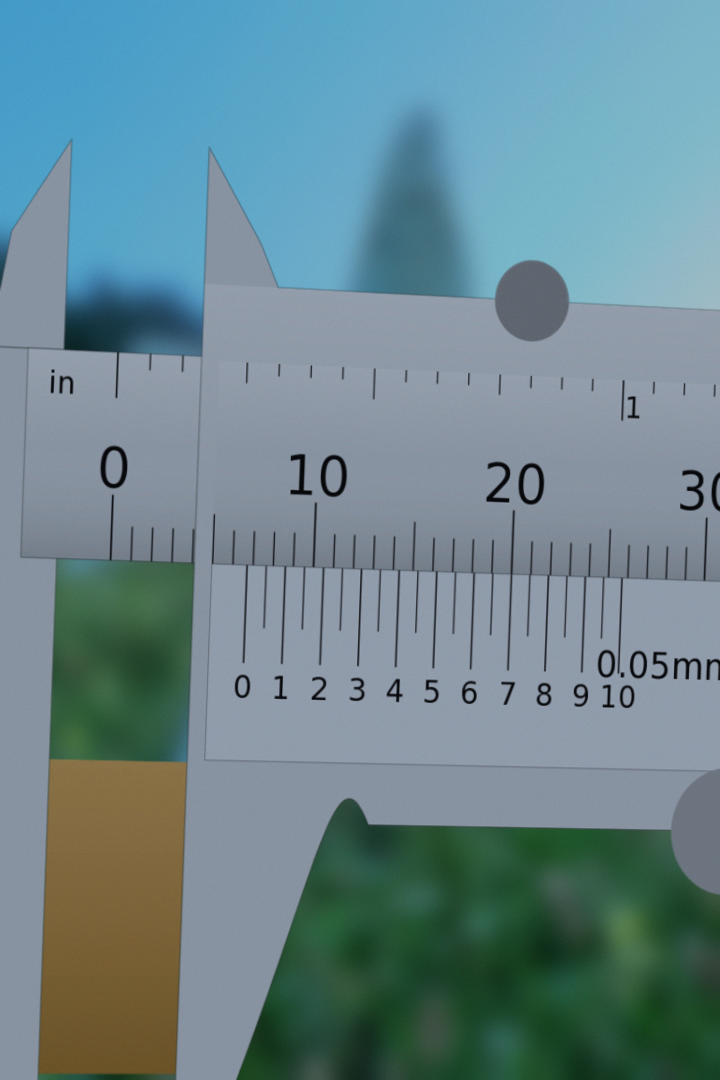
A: 6.7 mm
